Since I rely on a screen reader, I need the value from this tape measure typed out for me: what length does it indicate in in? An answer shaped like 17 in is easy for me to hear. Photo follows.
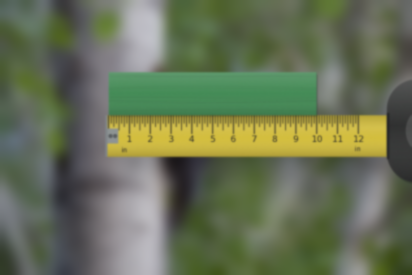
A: 10 in
